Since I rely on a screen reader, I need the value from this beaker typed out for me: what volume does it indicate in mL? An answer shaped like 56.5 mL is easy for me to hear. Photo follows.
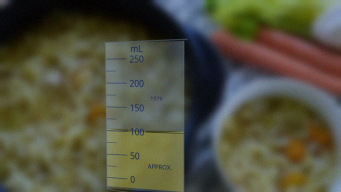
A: 100 mL
